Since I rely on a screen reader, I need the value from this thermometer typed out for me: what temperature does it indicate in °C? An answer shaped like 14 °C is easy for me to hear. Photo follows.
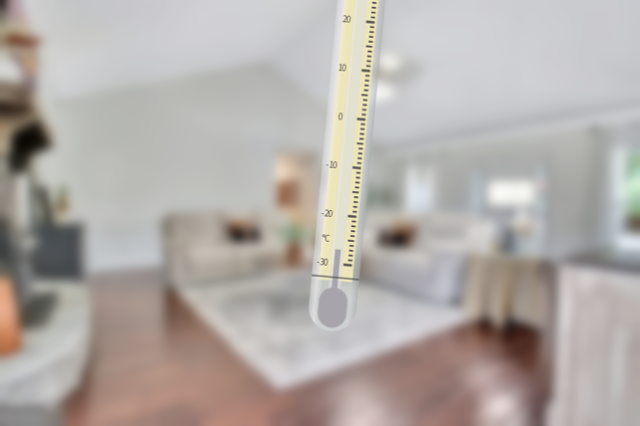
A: -27 °C
